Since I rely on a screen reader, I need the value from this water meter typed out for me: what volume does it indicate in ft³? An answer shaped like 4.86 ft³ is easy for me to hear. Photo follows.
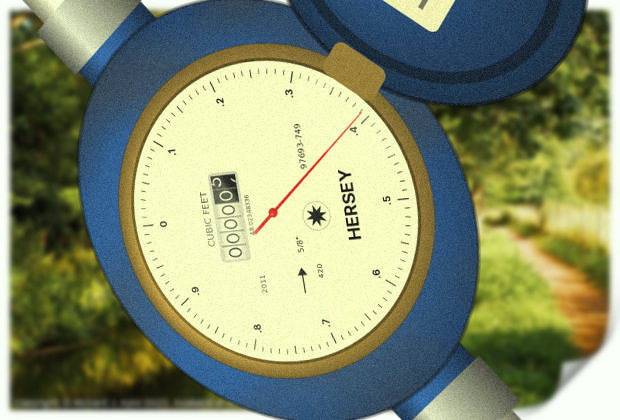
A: 5.39 ft³
